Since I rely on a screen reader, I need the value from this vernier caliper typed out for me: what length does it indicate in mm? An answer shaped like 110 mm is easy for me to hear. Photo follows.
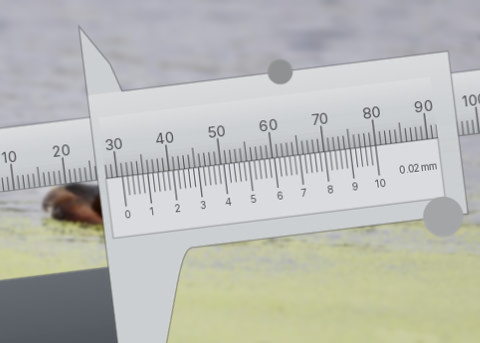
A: 31.0 mm
